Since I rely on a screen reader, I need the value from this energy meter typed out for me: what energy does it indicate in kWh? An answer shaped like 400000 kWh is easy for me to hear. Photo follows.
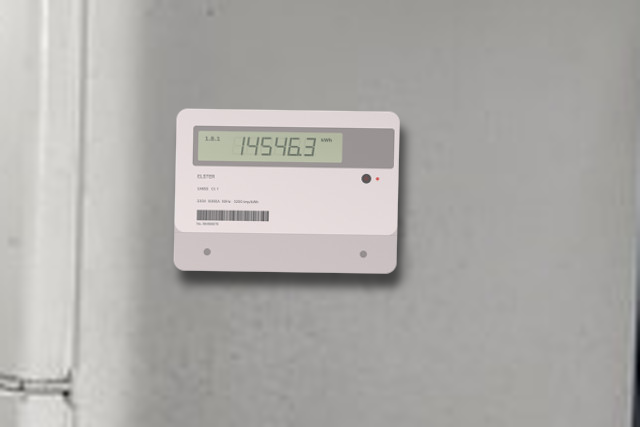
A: 14546.3 kWh
